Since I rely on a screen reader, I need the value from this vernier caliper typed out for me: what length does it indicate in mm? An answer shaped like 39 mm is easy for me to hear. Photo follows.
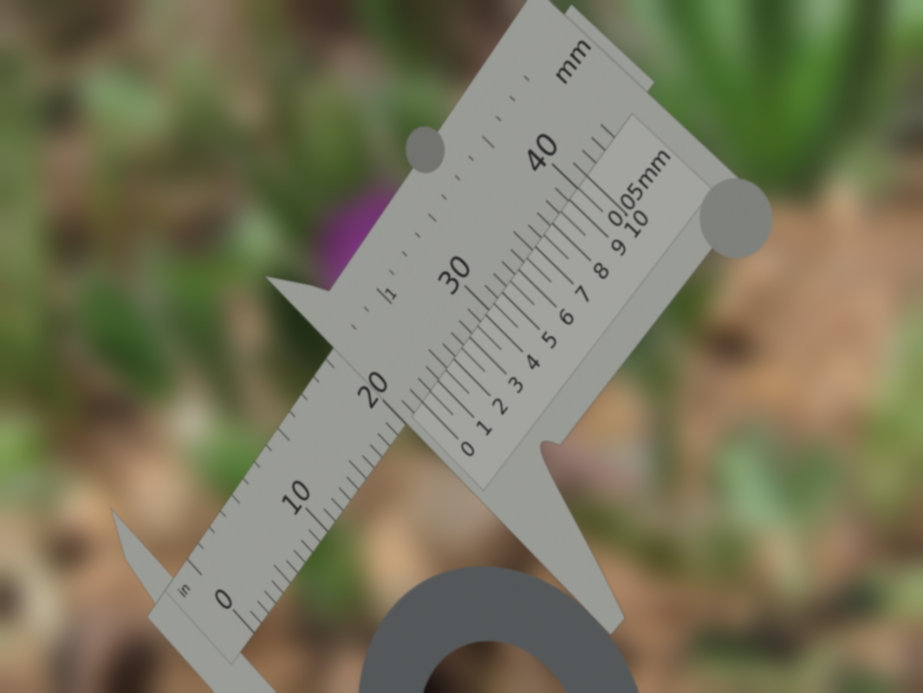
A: 22.0 mm
